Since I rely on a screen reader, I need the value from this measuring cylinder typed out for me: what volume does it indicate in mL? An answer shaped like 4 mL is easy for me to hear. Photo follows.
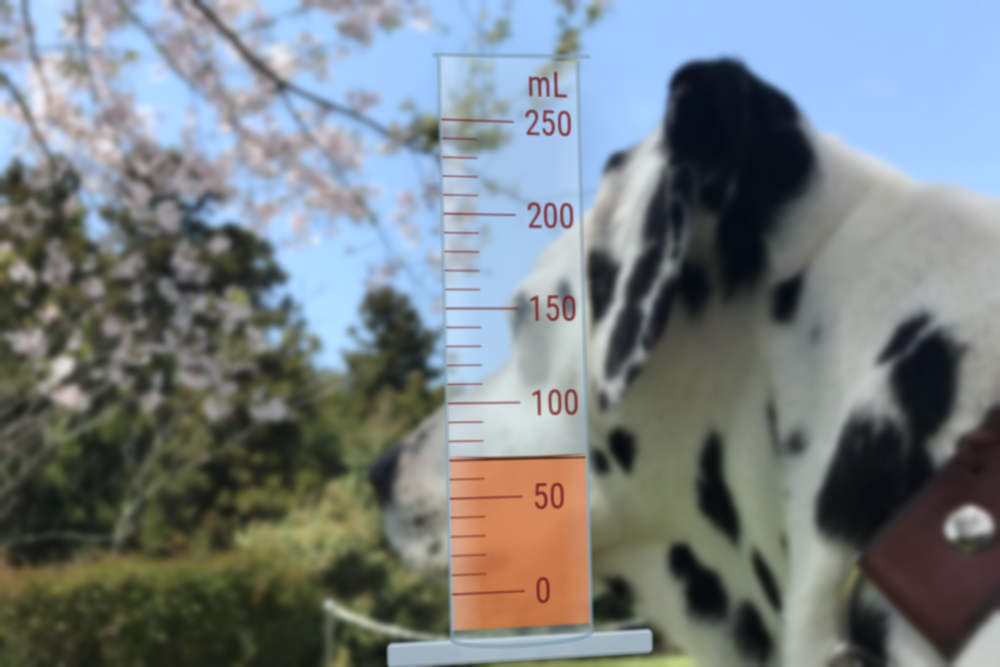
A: 70 mL
